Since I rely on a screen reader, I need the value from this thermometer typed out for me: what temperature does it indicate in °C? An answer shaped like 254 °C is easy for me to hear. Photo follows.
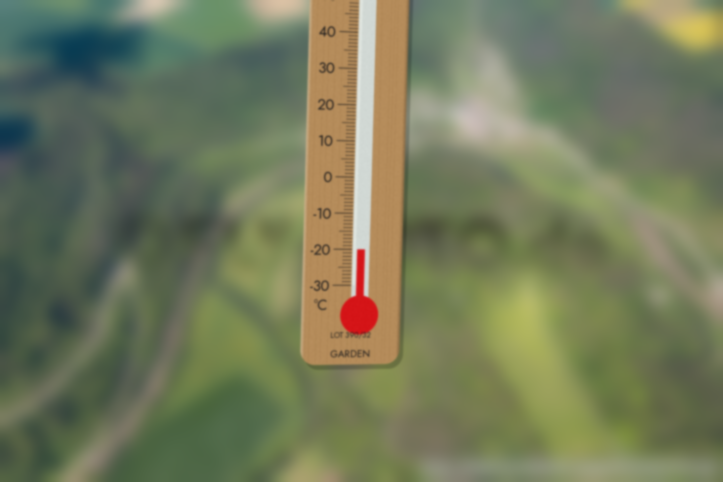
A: -20 °C
